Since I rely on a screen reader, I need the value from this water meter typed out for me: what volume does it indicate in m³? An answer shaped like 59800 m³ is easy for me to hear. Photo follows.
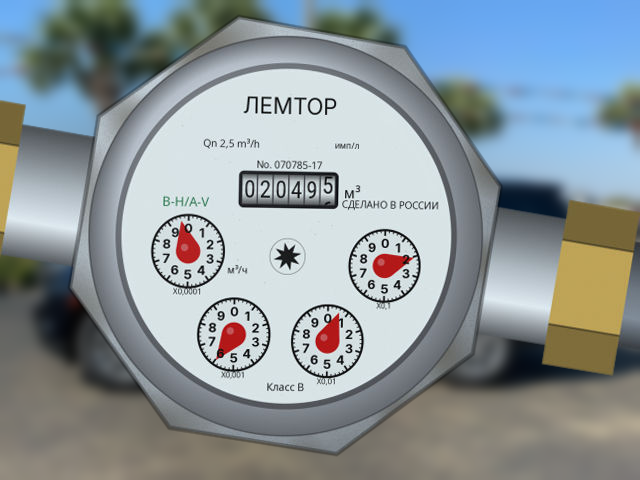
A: 20495.2059 m³
